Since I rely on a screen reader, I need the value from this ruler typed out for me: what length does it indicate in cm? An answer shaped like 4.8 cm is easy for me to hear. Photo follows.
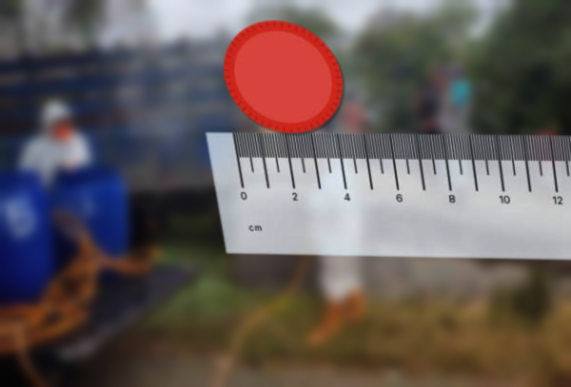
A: 4.5 cm
